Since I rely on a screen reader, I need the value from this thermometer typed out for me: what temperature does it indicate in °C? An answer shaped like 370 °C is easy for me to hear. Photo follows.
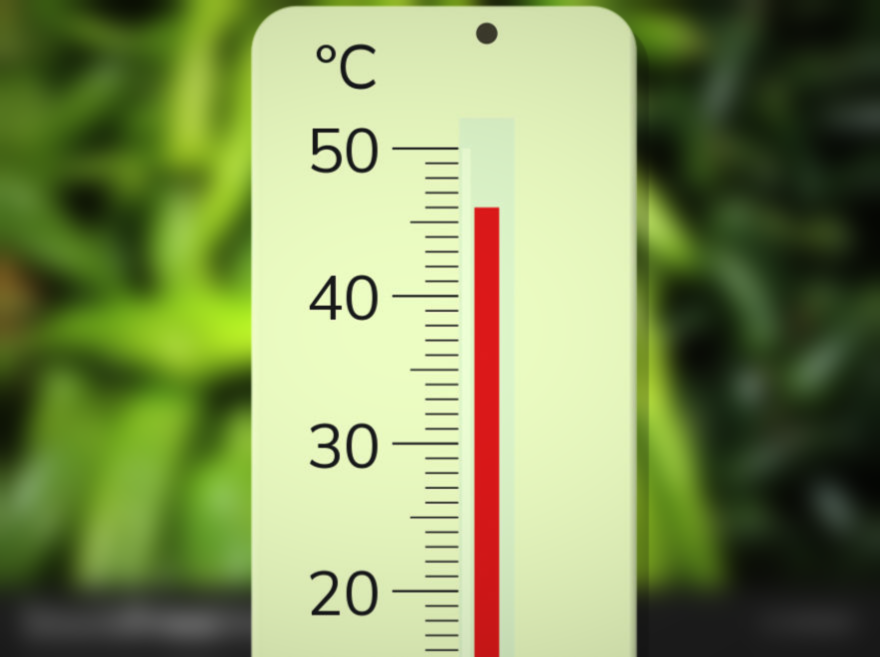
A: 46 °C
